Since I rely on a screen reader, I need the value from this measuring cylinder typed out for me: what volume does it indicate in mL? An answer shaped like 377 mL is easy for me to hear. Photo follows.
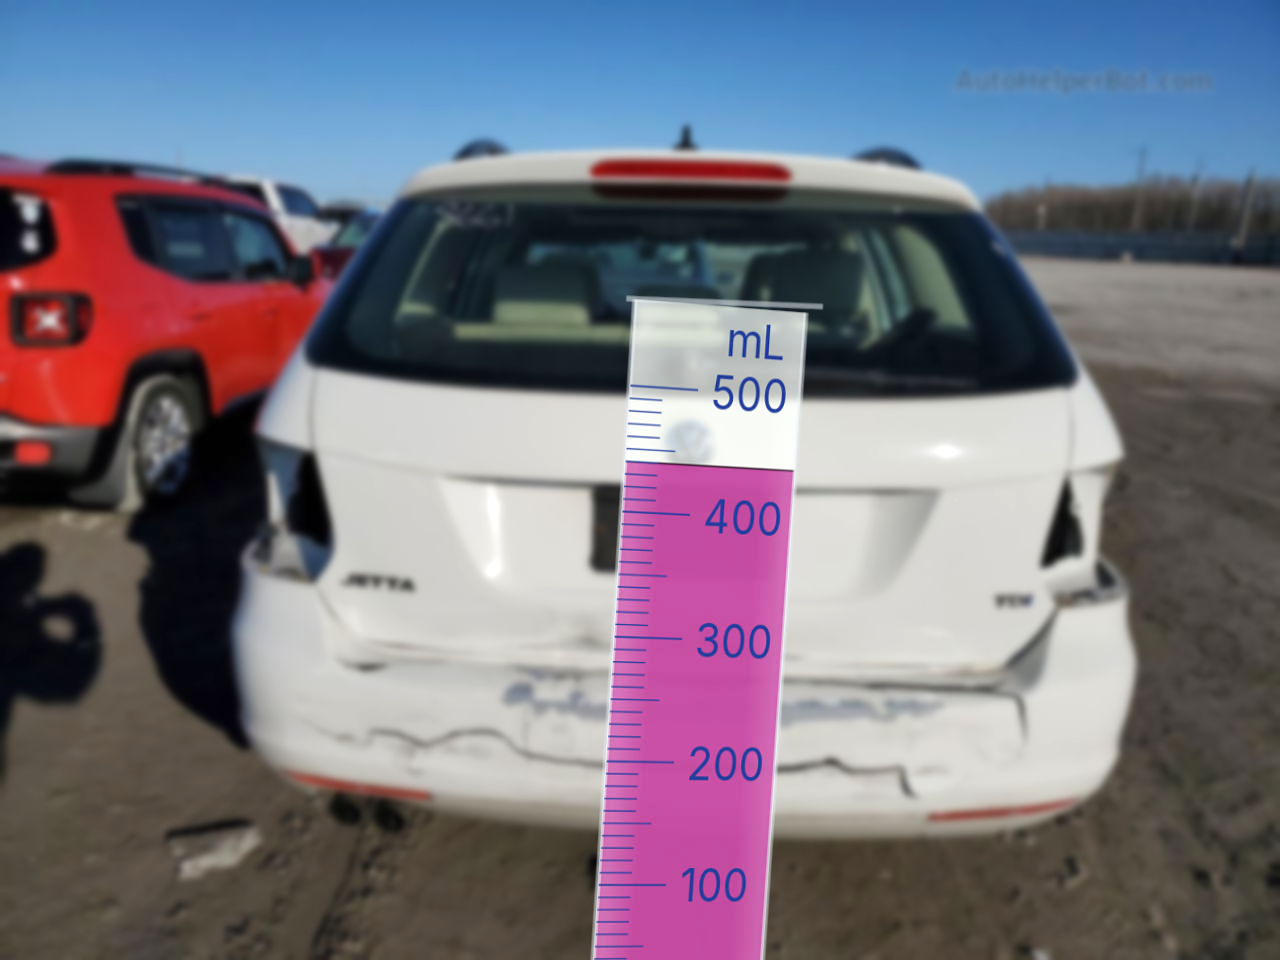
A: 440 mL
